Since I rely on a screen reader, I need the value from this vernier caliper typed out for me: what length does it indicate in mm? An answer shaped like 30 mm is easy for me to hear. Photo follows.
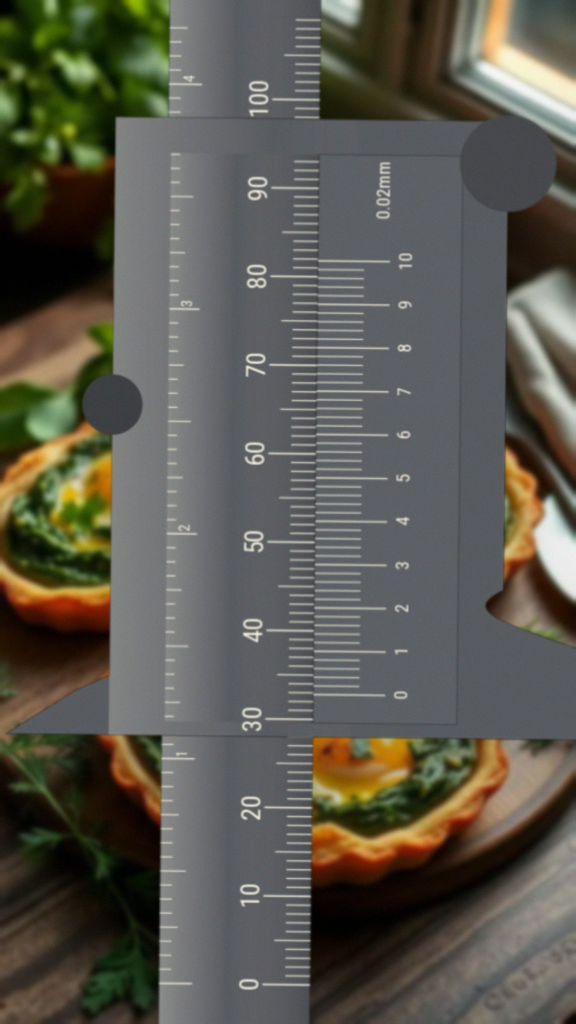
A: 32.8 mm
